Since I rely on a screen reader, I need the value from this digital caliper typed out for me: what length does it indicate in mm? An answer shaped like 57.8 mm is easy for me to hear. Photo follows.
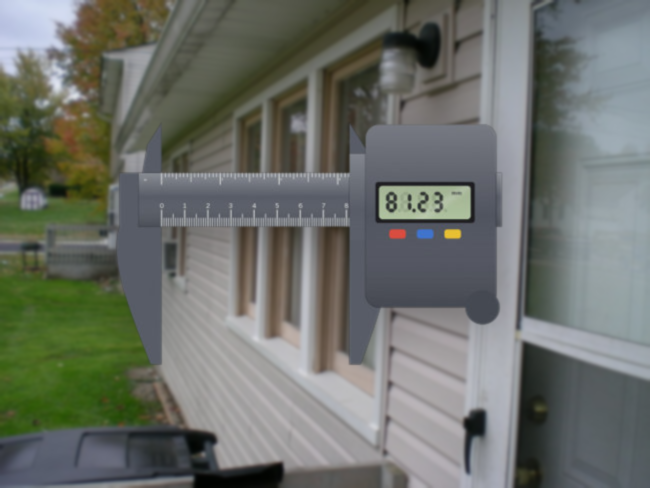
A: 81.23 mm
